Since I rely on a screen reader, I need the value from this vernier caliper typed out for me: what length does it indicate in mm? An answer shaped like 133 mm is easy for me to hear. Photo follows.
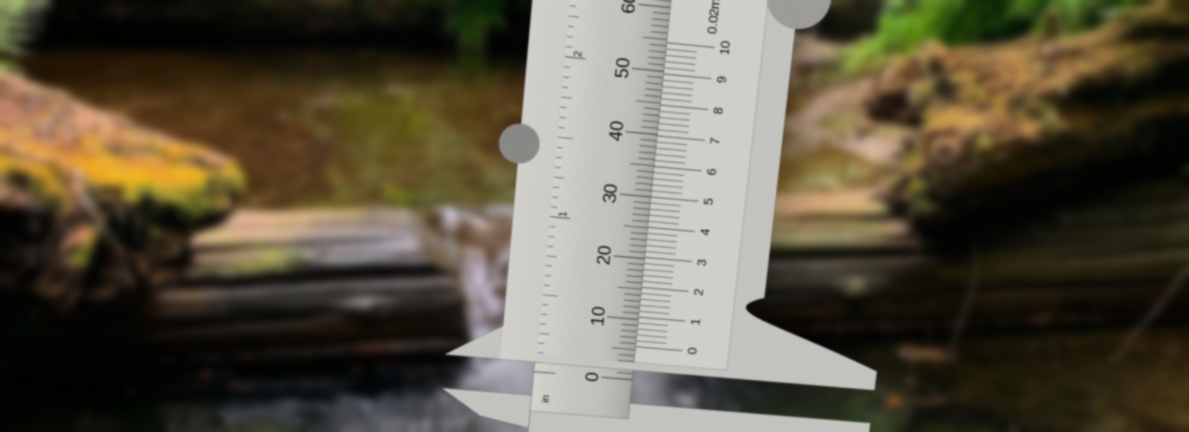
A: 5.5 mm
